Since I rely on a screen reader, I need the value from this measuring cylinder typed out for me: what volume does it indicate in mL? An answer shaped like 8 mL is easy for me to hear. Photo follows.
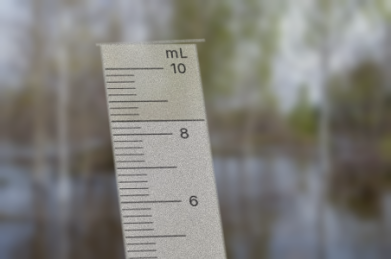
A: 8.4 mL
